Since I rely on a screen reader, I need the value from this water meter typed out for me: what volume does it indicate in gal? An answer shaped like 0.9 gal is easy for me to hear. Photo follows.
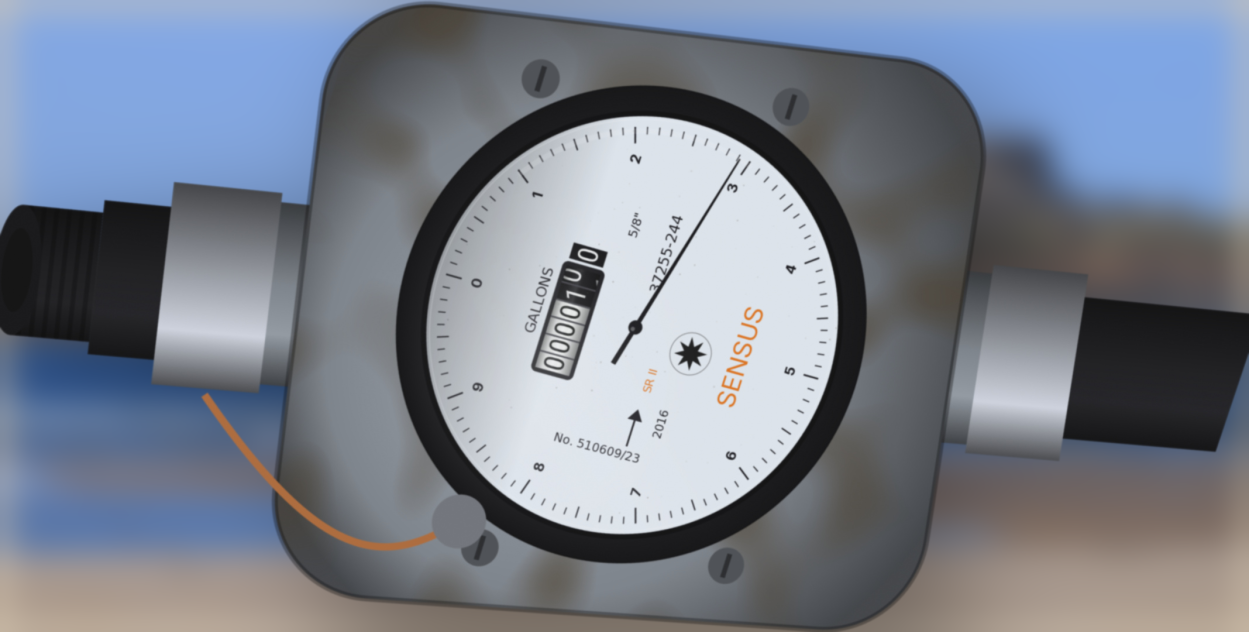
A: 102.9 gal
